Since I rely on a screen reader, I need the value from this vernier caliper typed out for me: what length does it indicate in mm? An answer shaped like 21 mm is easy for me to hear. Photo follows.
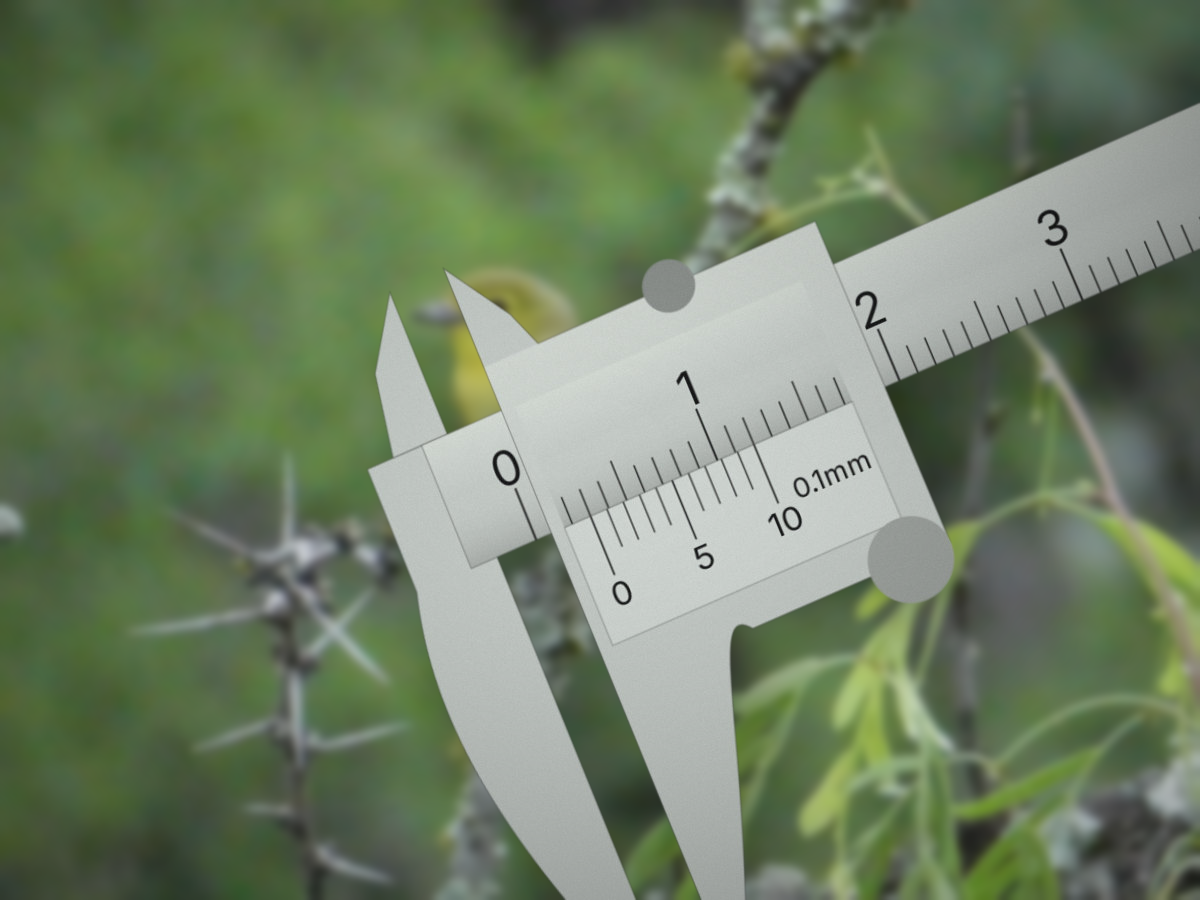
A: 3.0 mm
